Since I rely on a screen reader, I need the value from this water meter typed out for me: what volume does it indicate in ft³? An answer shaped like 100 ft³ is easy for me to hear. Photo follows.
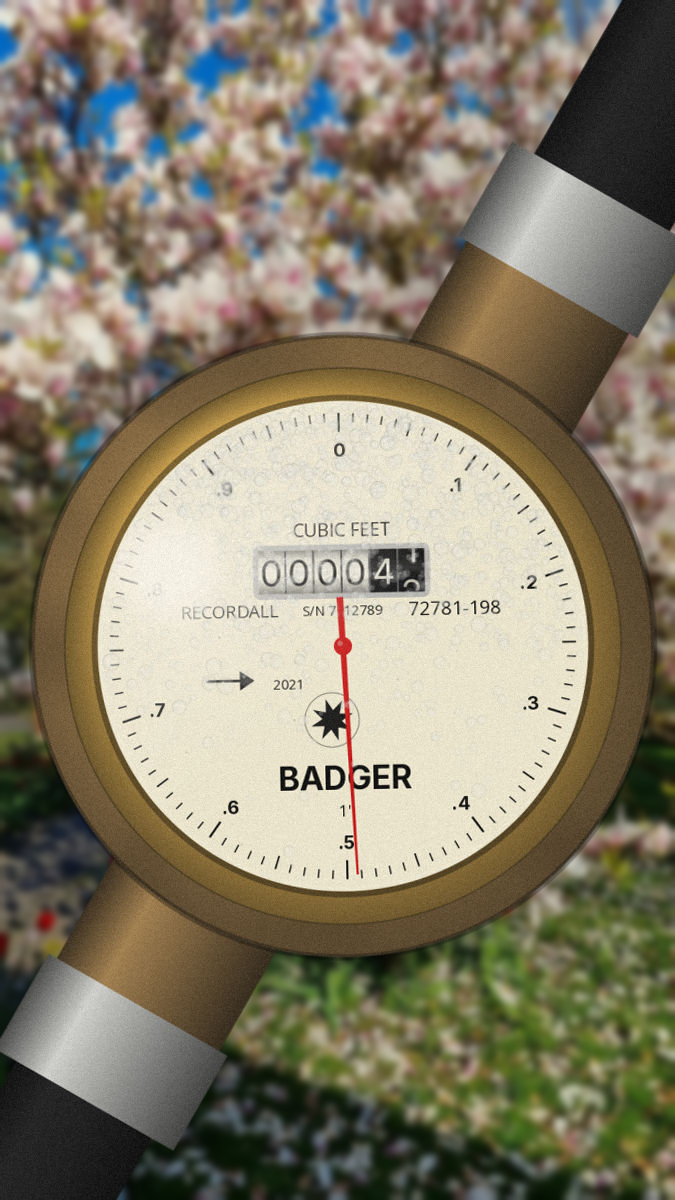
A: 41.49 ft³
